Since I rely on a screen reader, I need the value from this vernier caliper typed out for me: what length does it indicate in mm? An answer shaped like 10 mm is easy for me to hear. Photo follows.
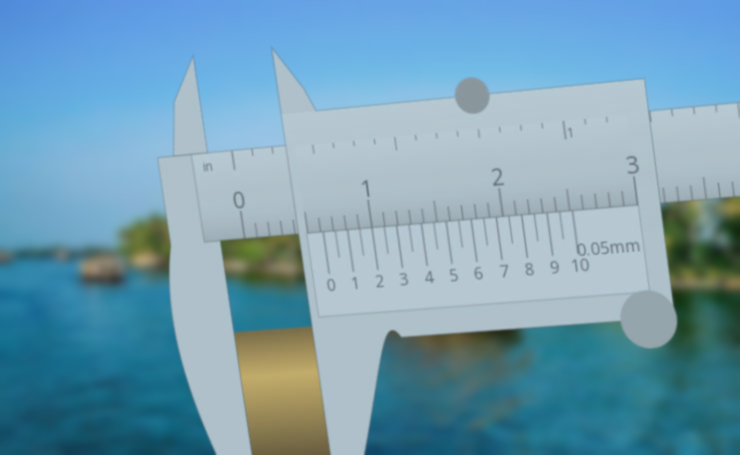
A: 6.2 mm
